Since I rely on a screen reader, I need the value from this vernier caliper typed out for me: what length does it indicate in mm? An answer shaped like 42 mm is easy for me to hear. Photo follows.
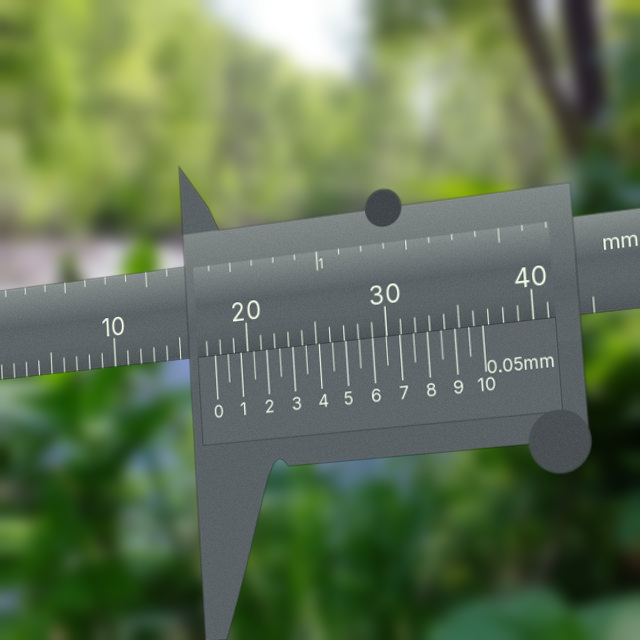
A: 17.6 mm
